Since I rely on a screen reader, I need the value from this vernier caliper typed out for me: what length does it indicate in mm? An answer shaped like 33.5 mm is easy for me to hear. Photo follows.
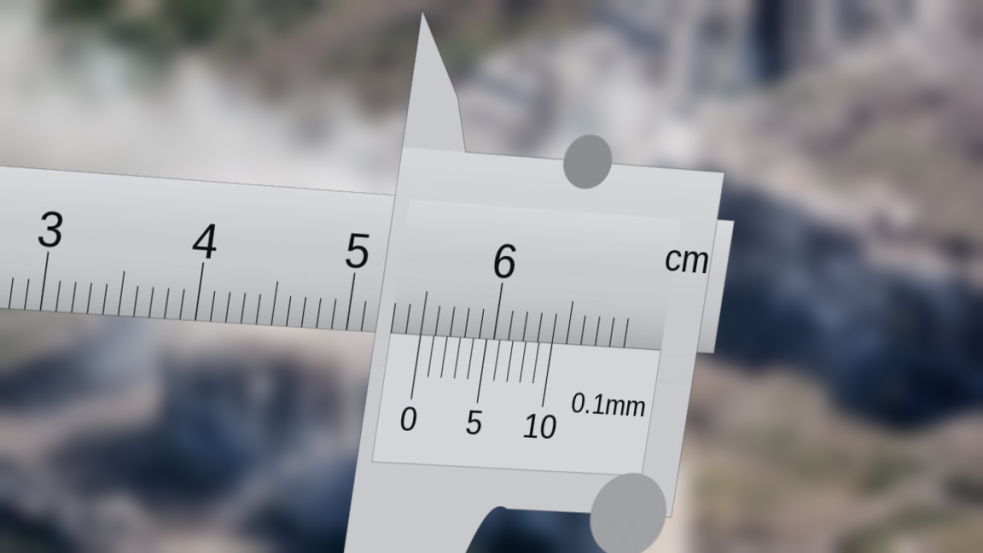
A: 55.0 mm
